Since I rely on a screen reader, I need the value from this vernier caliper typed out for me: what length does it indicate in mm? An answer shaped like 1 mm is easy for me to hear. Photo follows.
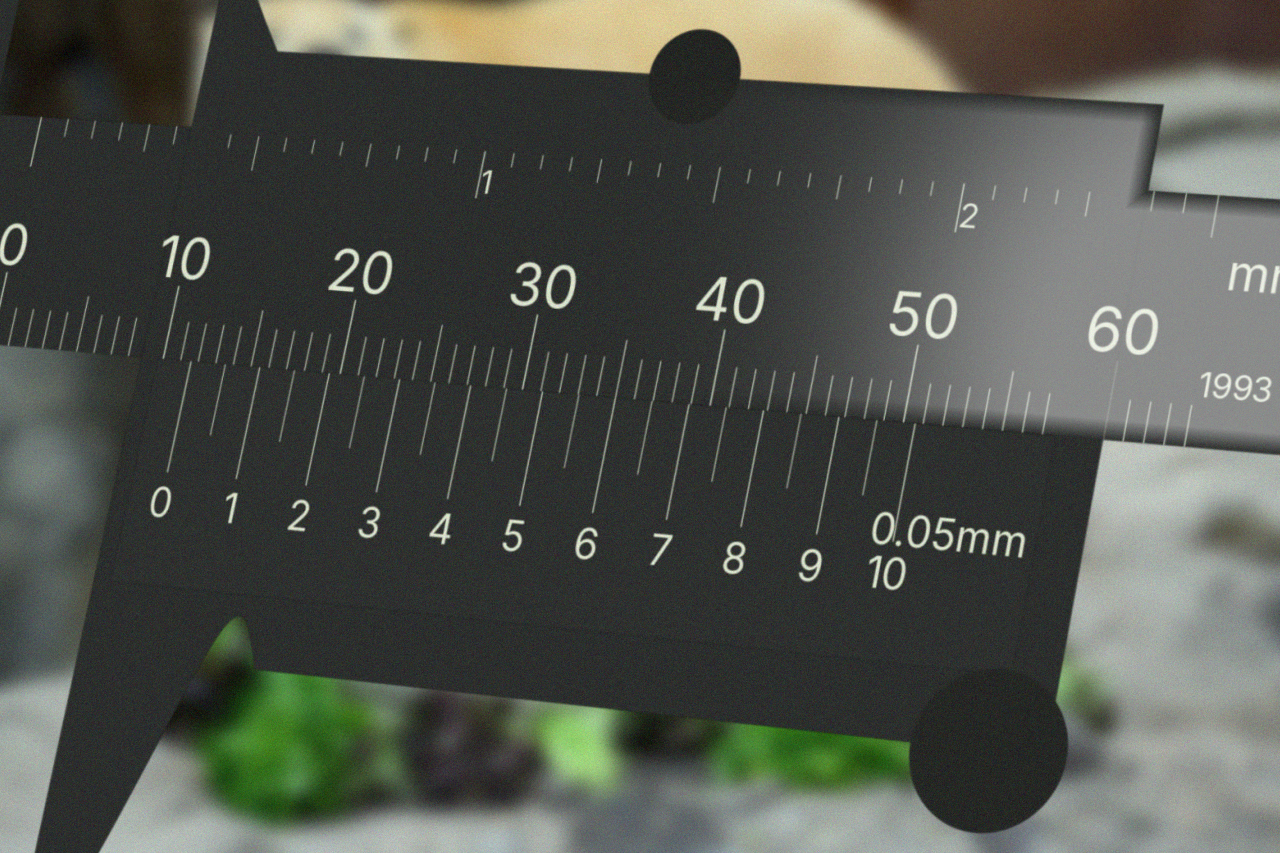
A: 11.6 mm
